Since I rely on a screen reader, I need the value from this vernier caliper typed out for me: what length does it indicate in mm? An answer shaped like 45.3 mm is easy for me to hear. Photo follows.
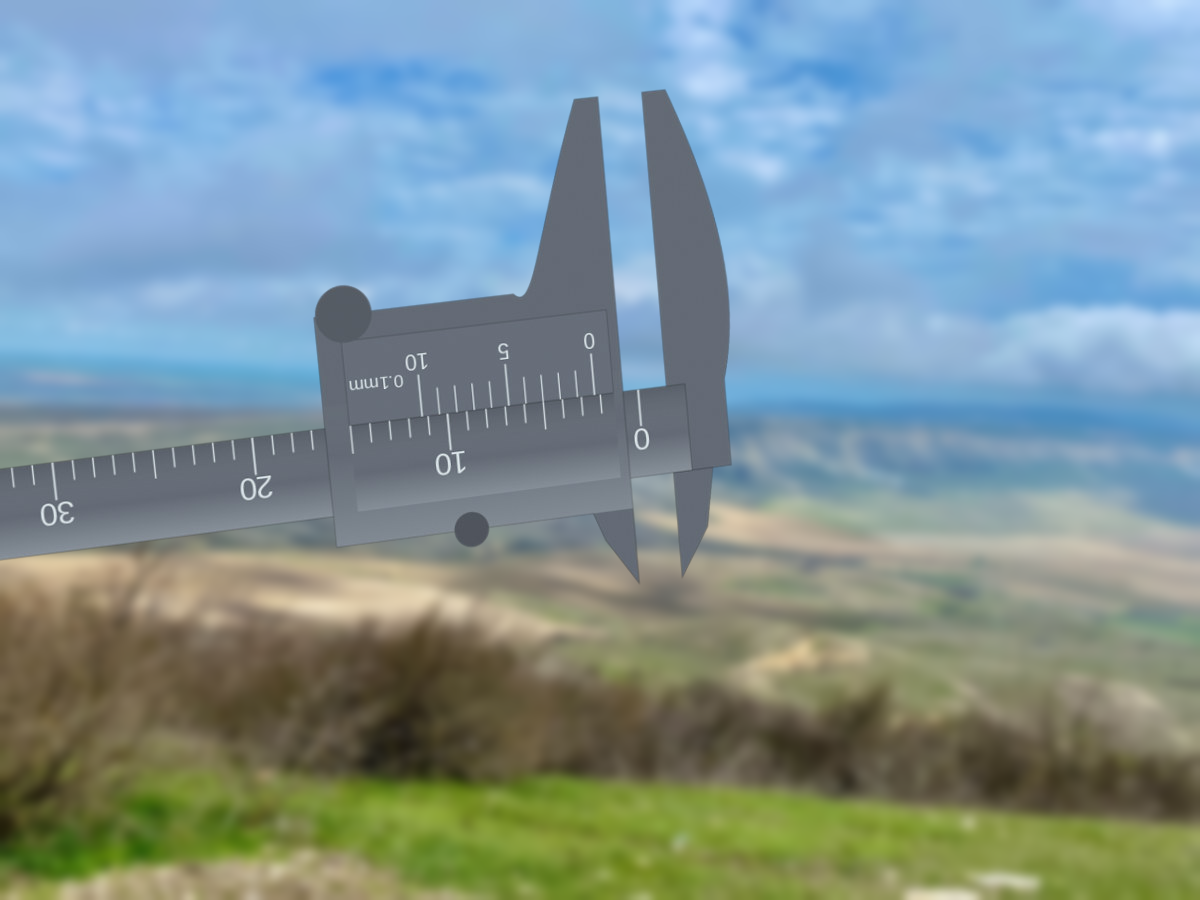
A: 2.3 mm
